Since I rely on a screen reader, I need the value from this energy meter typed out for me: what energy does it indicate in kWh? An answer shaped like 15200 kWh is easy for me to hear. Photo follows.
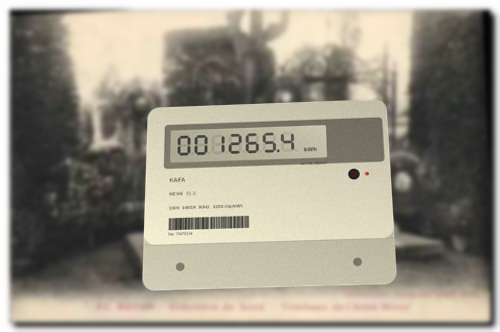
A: 1265.4 kWh
